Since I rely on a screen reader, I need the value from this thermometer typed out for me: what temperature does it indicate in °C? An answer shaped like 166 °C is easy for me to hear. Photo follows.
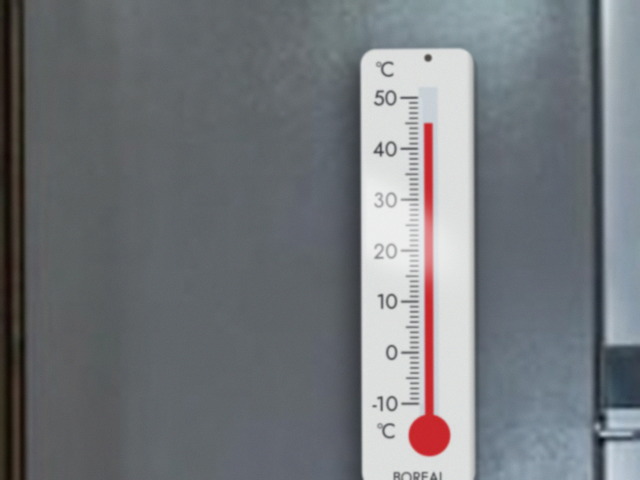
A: 45 °C
